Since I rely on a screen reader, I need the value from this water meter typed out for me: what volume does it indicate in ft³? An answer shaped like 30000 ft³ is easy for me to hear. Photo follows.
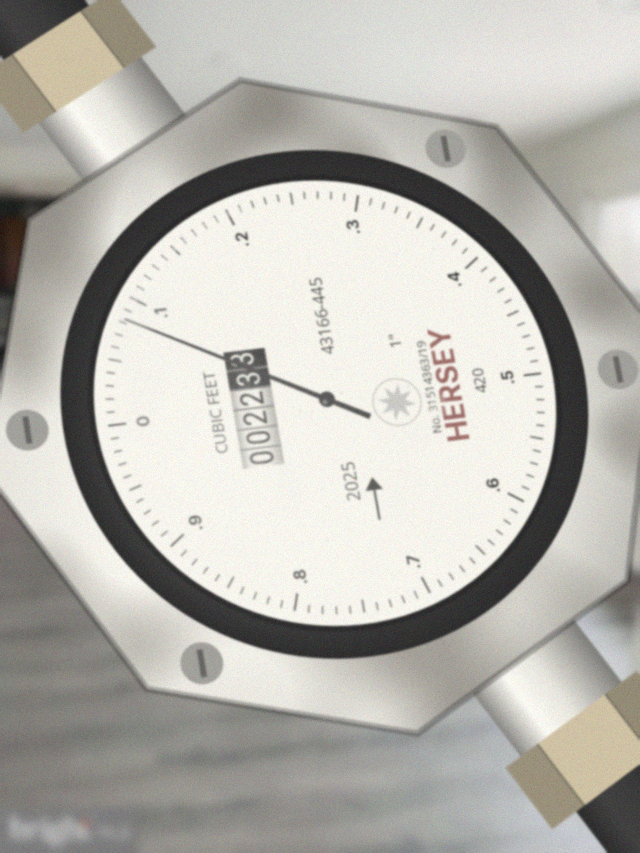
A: 2233.08 ft³
